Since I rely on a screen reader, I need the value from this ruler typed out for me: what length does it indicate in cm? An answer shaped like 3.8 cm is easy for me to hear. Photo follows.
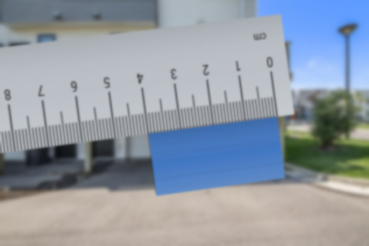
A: 4 cm
